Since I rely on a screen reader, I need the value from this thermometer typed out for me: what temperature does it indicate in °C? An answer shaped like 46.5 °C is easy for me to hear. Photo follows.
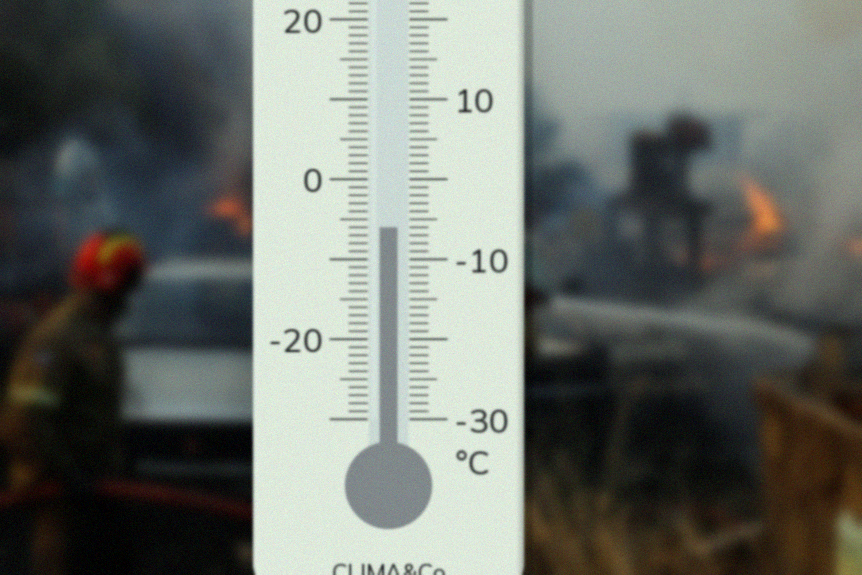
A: -6 °C
